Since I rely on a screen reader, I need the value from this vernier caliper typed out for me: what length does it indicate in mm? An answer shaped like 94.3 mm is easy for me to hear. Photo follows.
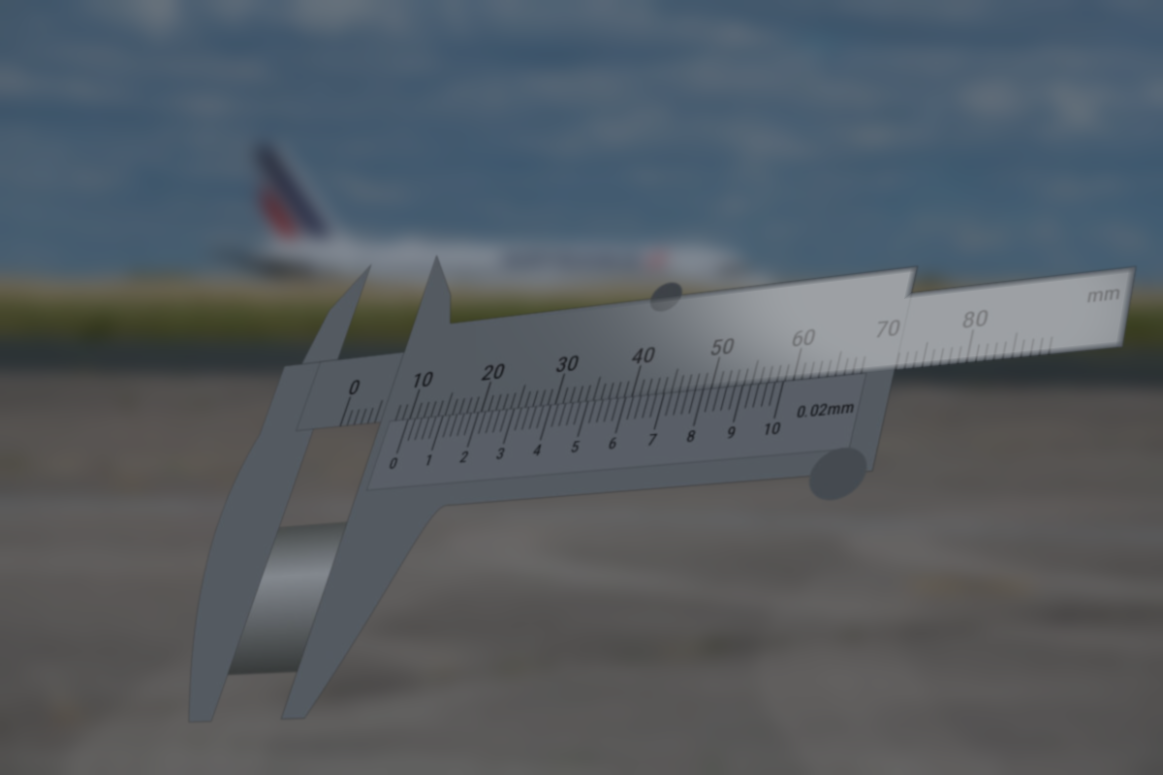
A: 9.8 mm
